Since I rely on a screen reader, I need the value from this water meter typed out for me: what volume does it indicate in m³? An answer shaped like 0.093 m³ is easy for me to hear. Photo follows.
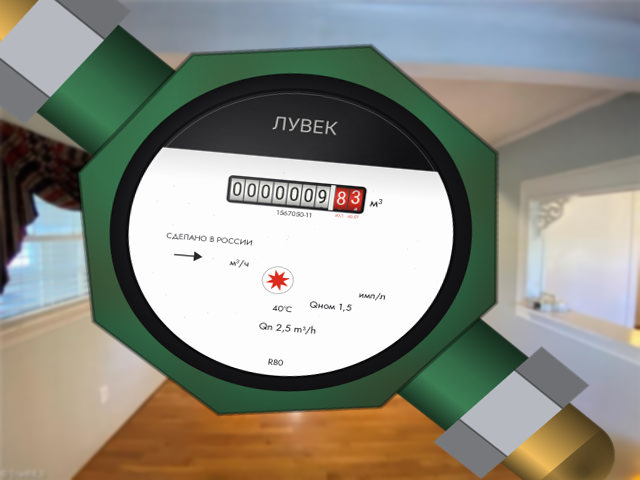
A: 9.83 m³
